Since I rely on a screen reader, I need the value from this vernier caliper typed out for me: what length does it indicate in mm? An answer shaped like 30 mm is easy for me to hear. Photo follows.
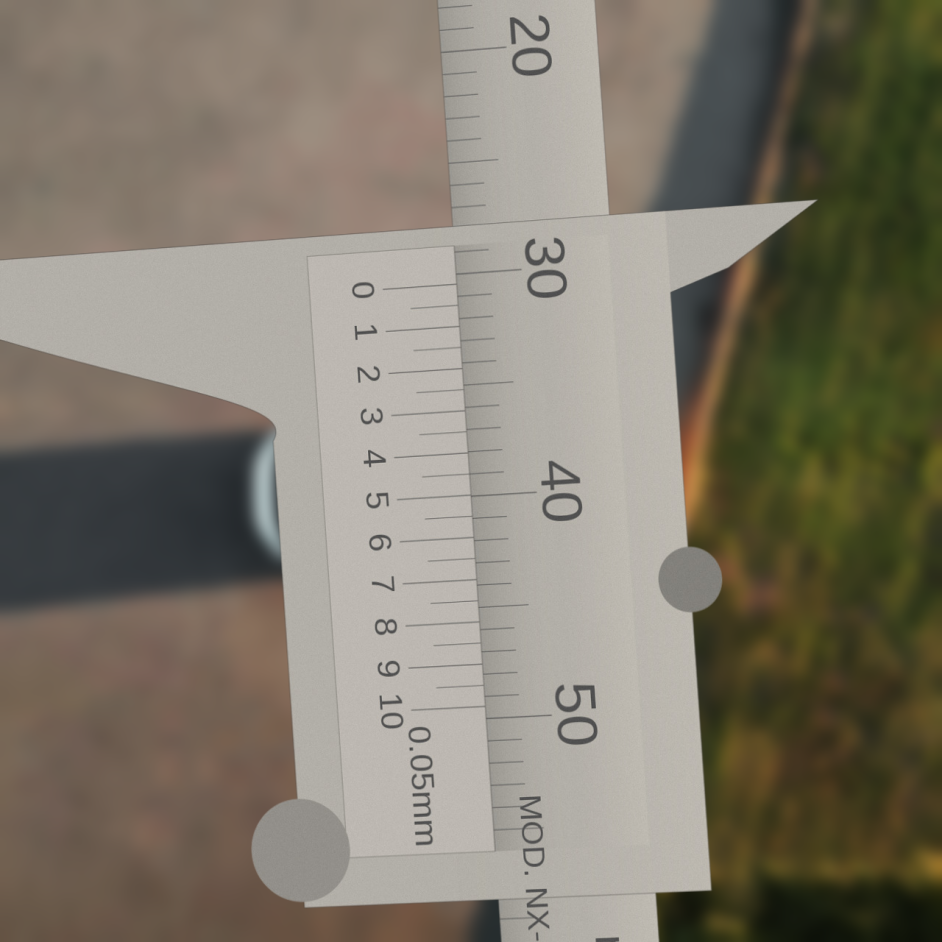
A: 30.45 mm
